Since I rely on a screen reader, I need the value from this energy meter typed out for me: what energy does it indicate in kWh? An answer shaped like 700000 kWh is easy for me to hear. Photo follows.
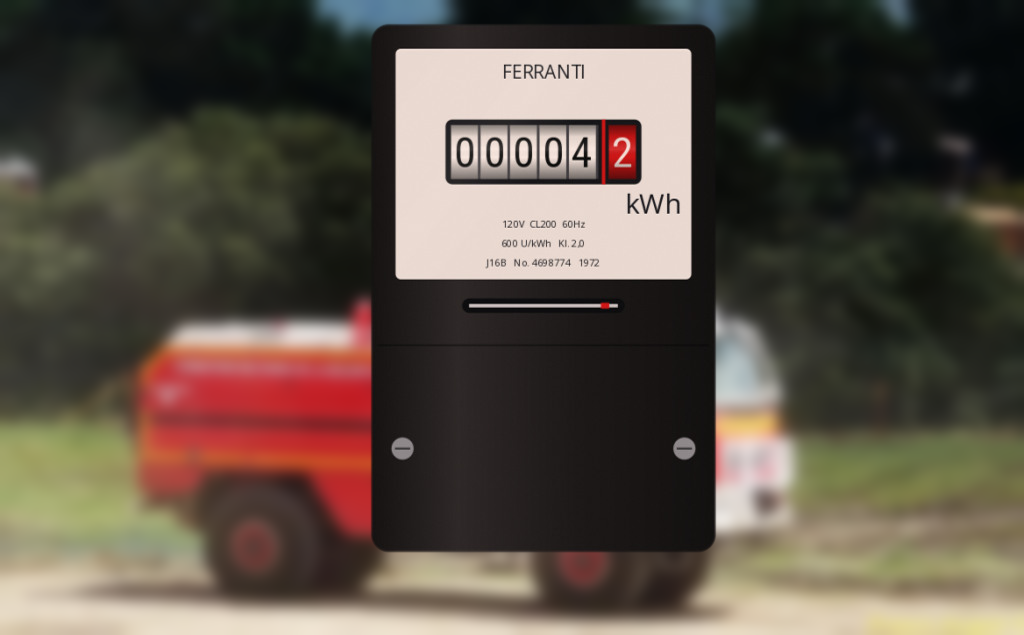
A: 4.2 kWh
